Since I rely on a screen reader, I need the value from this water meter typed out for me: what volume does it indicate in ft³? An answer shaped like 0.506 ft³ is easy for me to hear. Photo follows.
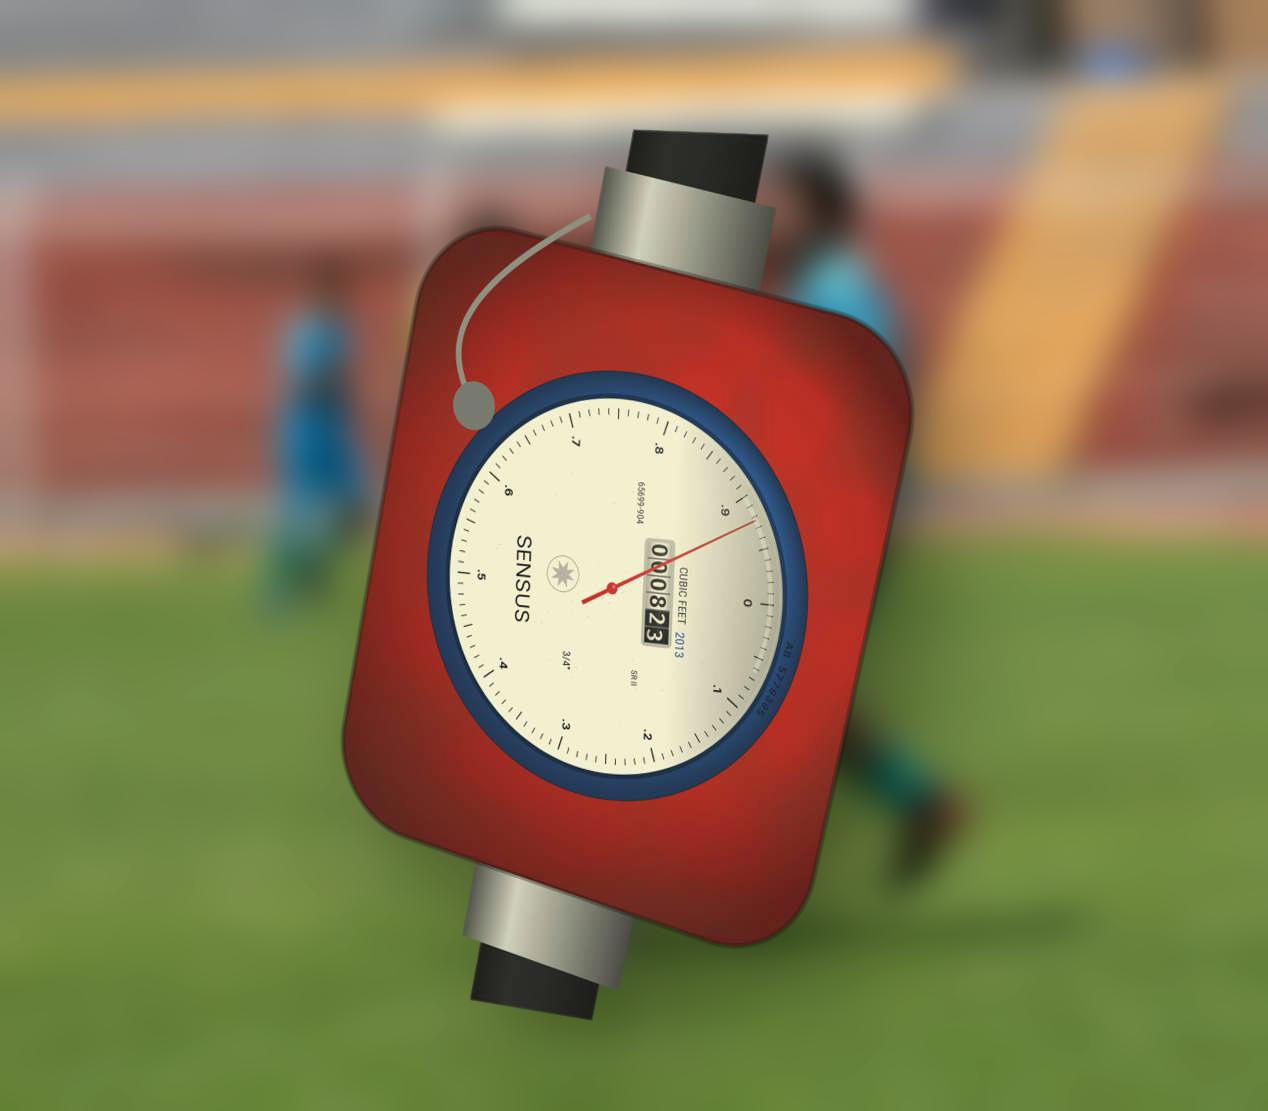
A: 822.92 ft³
